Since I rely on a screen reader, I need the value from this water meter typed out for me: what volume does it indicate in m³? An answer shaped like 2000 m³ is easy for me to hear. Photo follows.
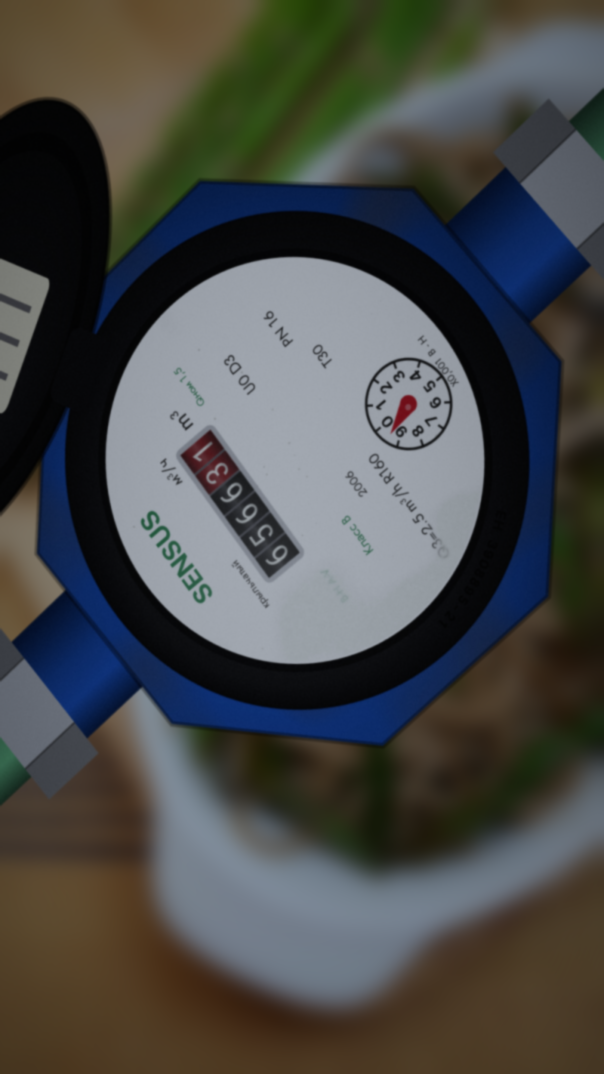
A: 6566.309 m³
